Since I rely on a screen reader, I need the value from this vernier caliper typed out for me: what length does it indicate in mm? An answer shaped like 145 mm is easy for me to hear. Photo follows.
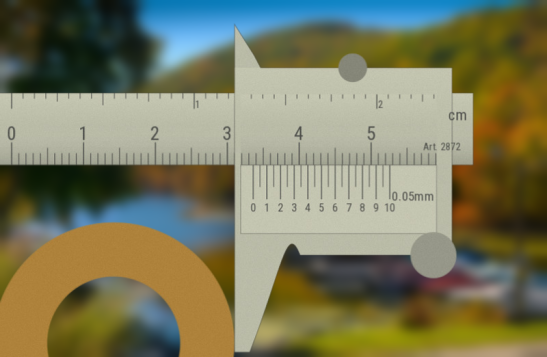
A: 33.6 mm
